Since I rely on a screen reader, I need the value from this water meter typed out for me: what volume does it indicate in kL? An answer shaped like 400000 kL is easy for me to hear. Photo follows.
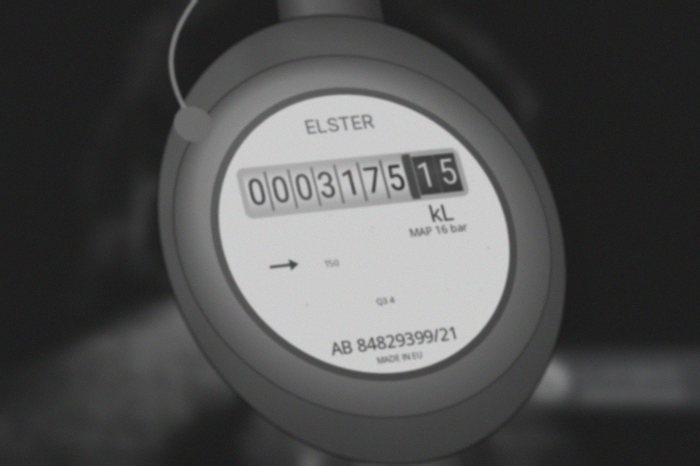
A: 3175.15 kL
